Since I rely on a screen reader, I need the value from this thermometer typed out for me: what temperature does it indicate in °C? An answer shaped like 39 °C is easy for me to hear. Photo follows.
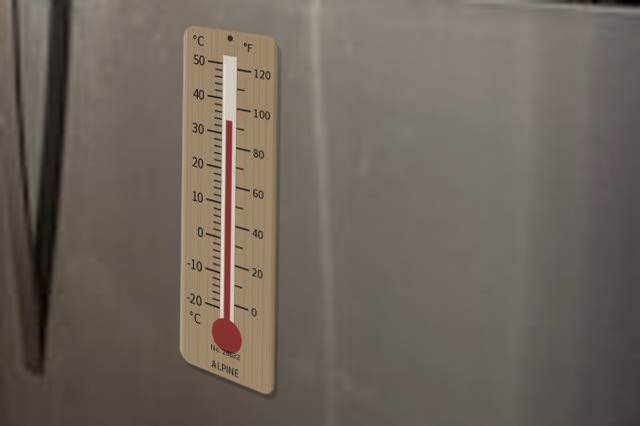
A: 34 °C
